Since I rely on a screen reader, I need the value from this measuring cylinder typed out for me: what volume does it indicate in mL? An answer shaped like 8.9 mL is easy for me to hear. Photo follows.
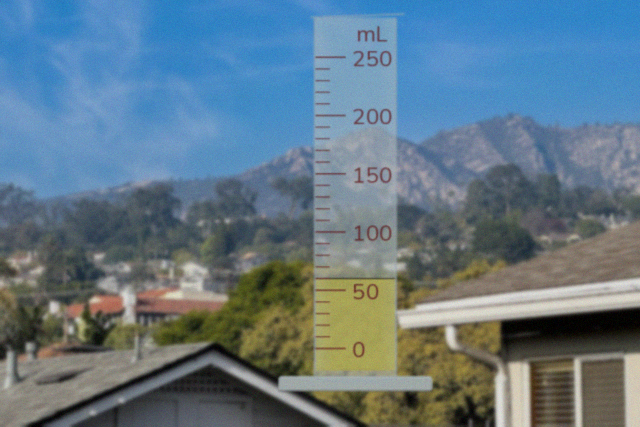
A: 60 mL
